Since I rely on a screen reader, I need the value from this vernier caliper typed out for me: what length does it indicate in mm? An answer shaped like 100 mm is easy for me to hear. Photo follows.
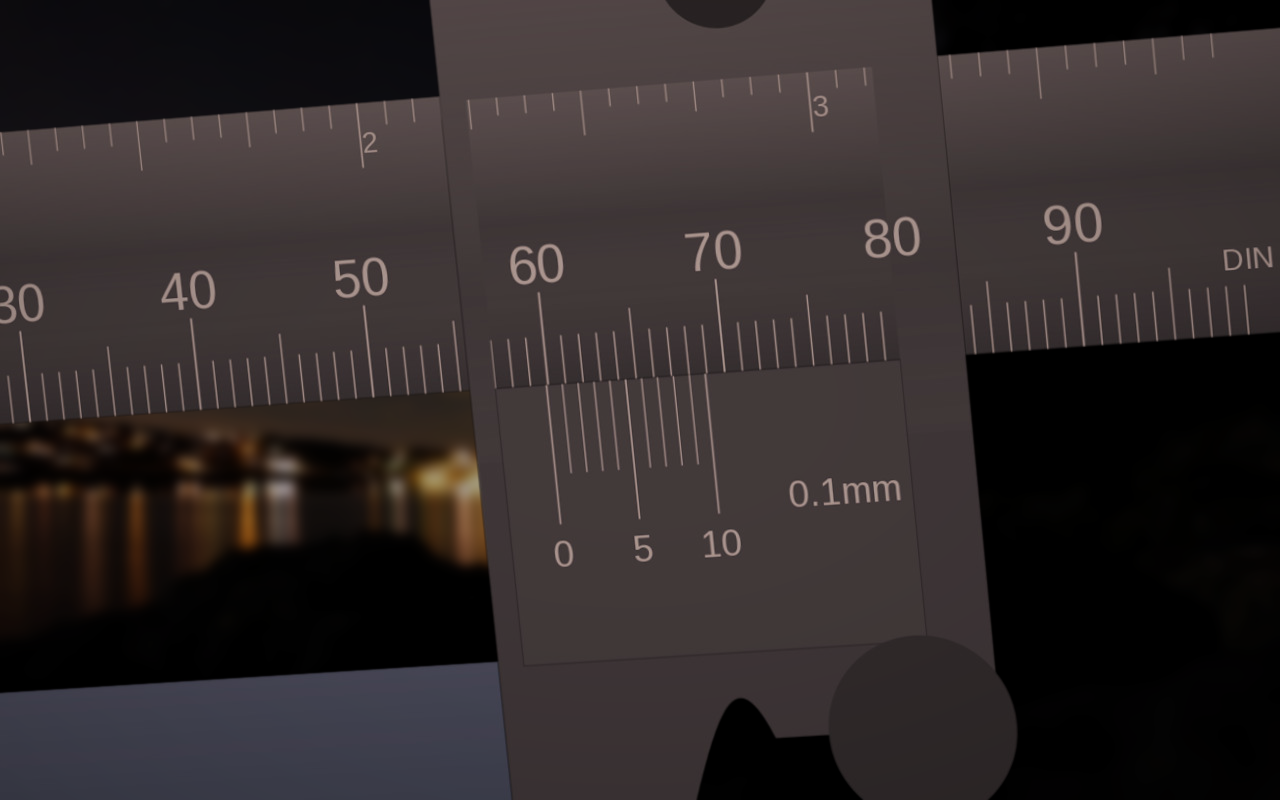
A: 59.9 mm
